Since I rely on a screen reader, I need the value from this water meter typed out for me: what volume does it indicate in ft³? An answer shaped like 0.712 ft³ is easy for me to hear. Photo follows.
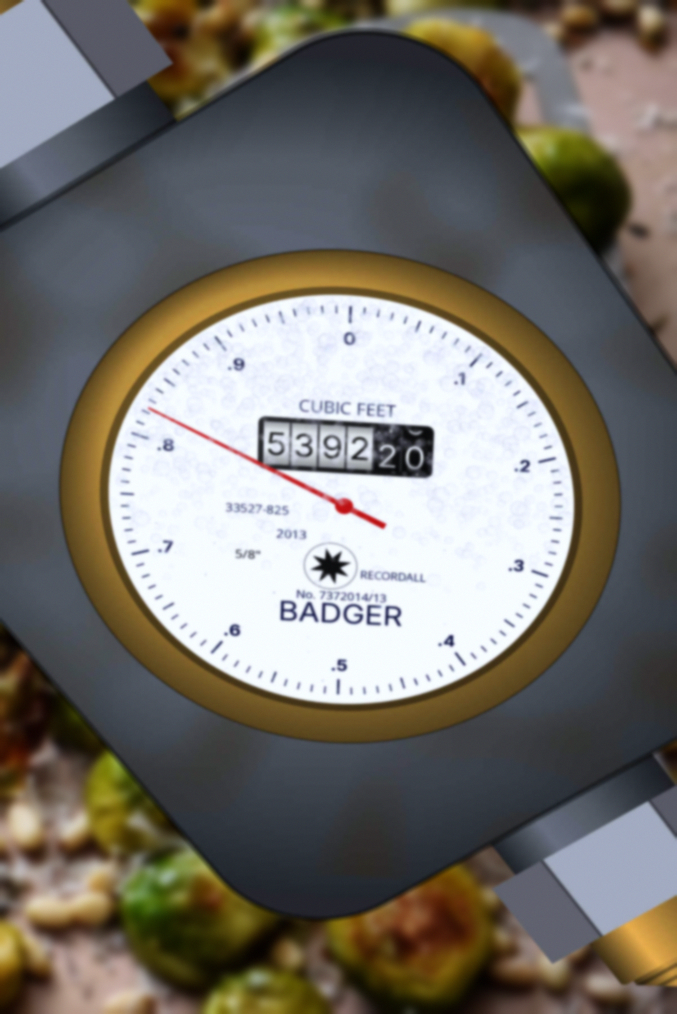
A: 539219.82 ft³
